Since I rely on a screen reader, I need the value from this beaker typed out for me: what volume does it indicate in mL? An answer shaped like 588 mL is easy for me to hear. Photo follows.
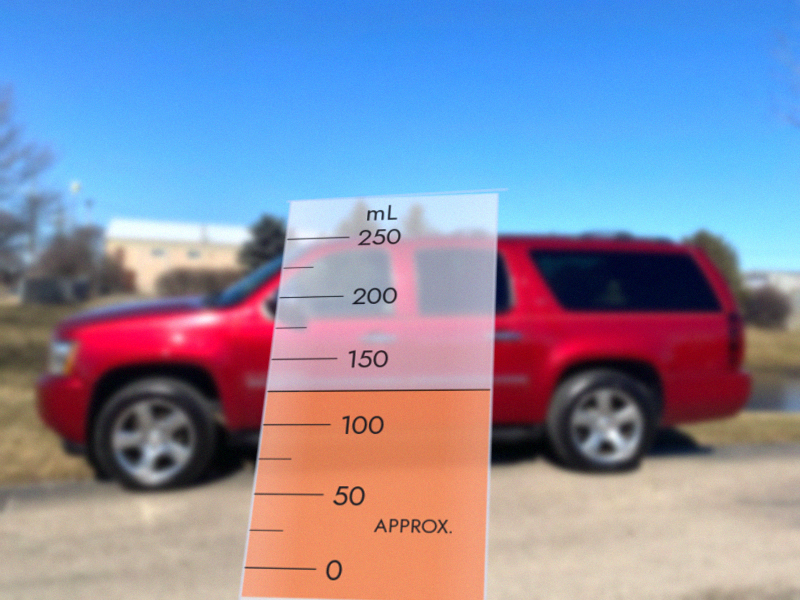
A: 125 mL
